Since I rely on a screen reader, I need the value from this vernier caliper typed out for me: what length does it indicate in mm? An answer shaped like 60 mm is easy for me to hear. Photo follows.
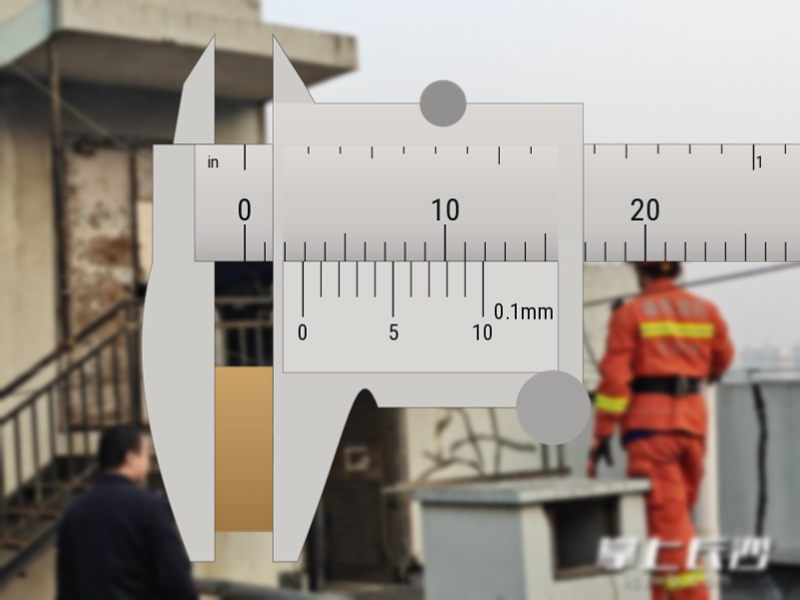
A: 2.9 mm
